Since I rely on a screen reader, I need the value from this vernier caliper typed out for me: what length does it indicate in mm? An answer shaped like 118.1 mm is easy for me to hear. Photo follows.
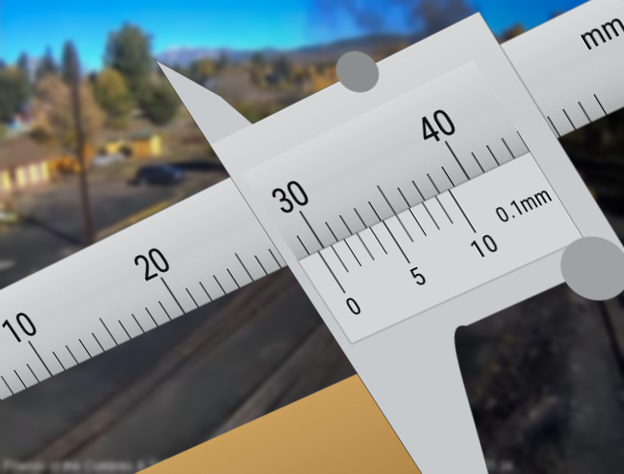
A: 29.6 mm
